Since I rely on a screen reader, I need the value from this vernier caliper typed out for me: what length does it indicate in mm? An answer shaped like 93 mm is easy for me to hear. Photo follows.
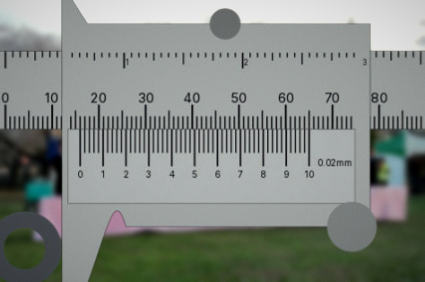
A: 16.0 mm
